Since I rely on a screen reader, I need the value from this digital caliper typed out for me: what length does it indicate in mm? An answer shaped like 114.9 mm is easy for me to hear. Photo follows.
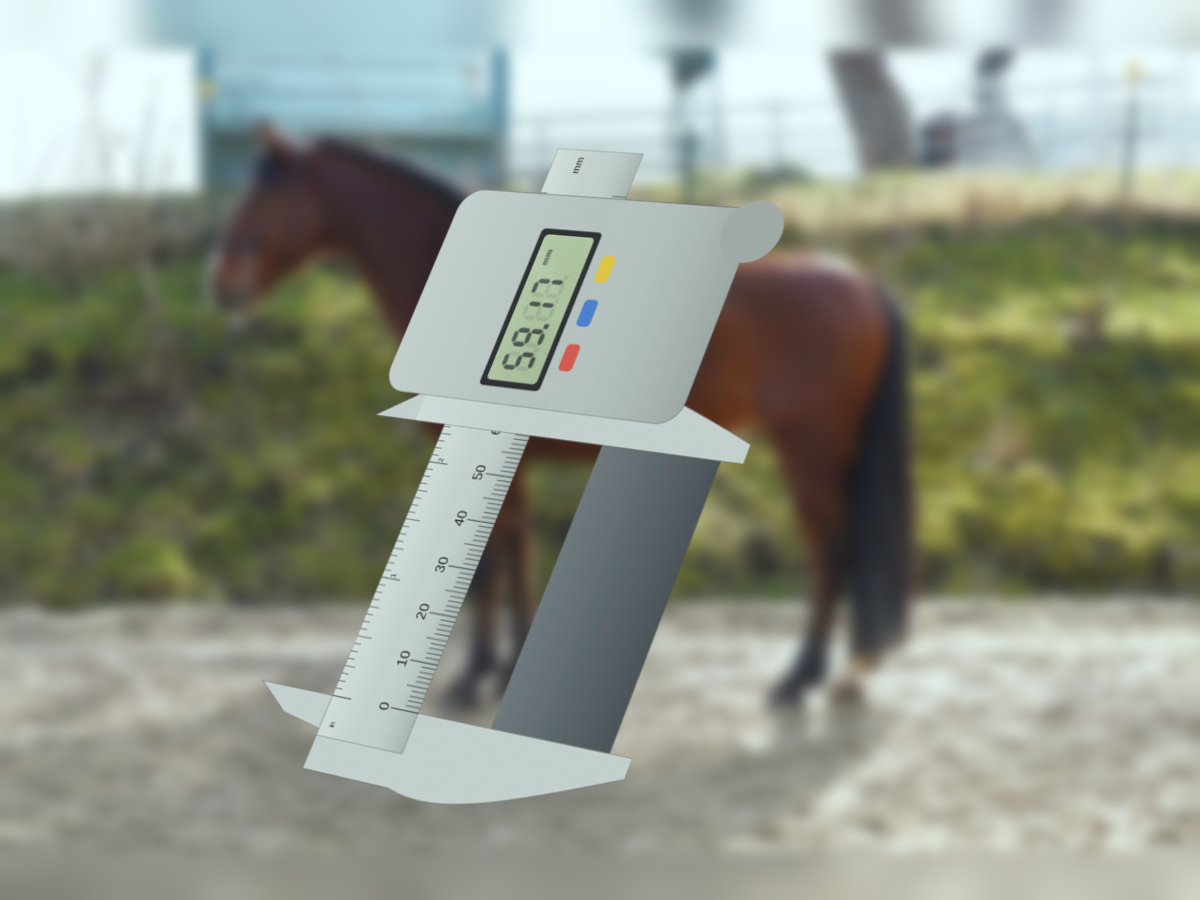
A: 59.17 mm
